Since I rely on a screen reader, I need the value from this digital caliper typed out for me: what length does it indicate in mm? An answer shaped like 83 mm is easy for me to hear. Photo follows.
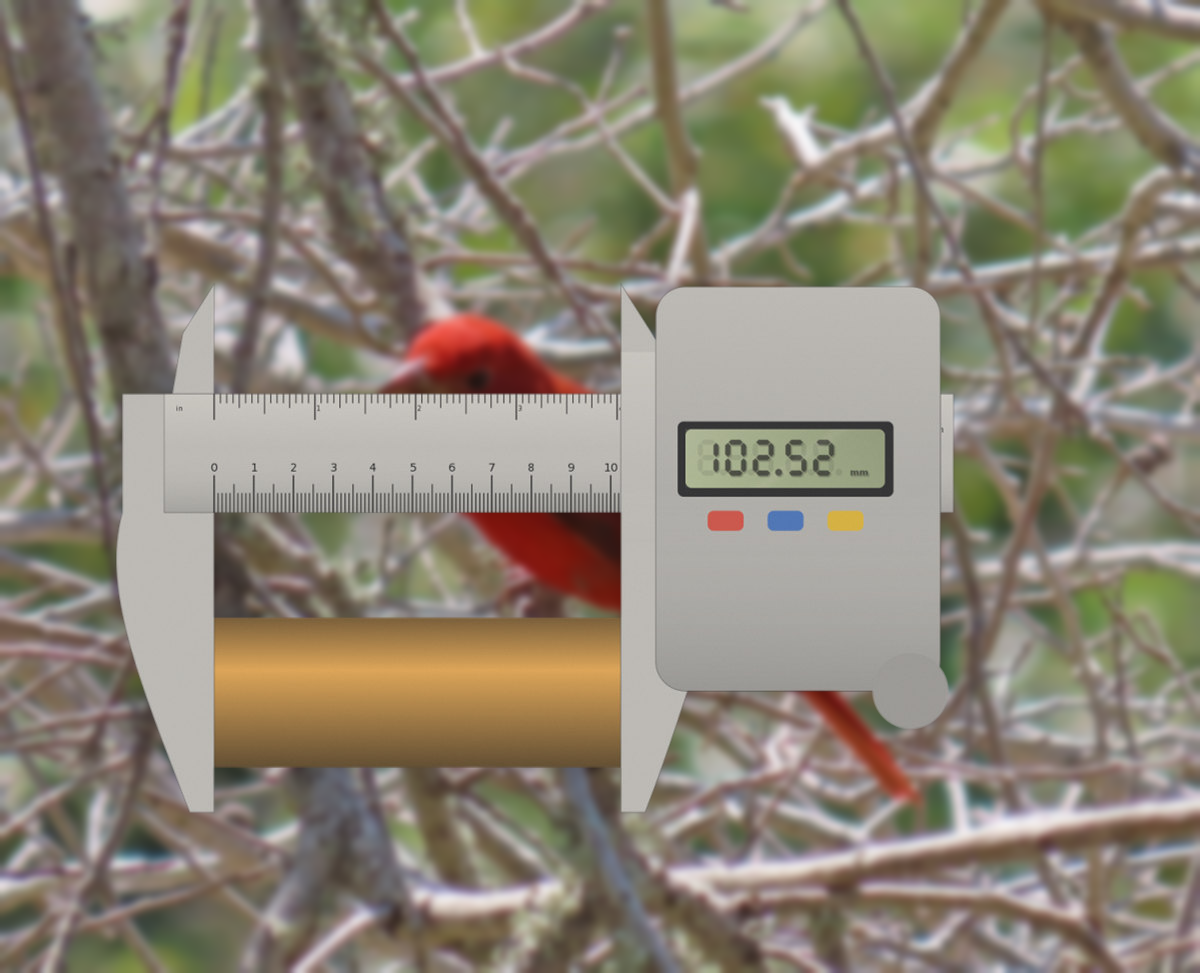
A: 102.52 mm
